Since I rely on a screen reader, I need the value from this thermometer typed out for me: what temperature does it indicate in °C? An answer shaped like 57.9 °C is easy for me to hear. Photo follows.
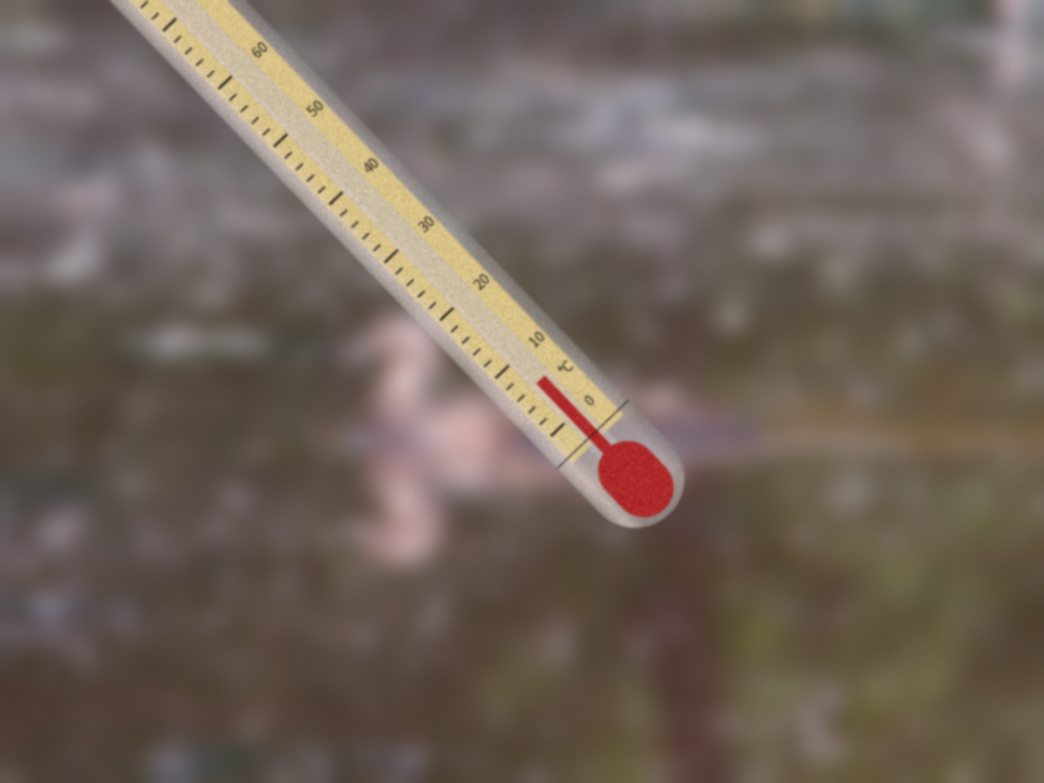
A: 6 °C
